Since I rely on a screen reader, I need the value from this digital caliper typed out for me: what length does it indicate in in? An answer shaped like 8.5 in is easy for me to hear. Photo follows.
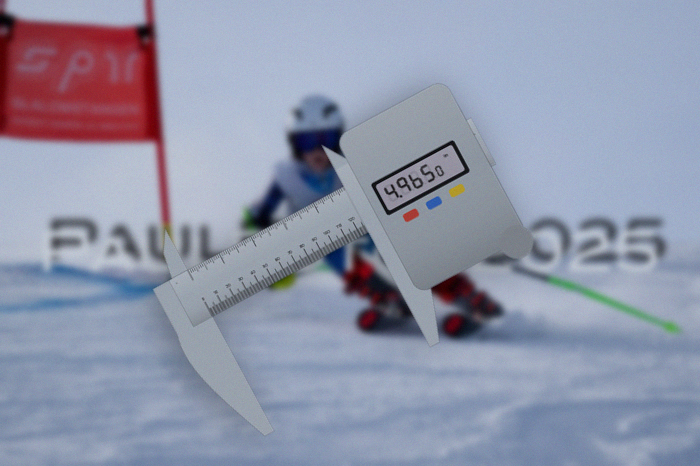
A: 4.9650 in
